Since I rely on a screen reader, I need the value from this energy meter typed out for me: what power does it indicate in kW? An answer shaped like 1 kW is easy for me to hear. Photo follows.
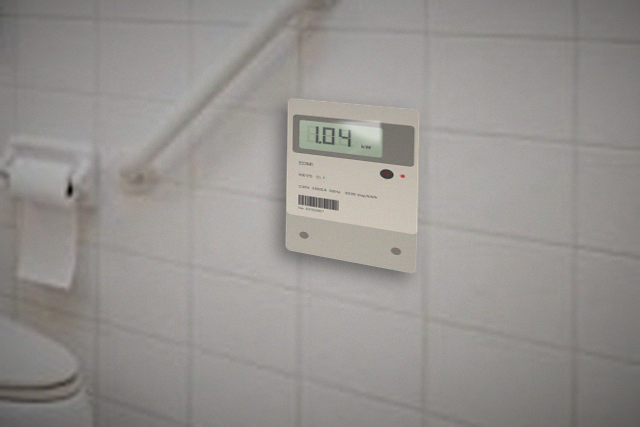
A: 1.04 kW
